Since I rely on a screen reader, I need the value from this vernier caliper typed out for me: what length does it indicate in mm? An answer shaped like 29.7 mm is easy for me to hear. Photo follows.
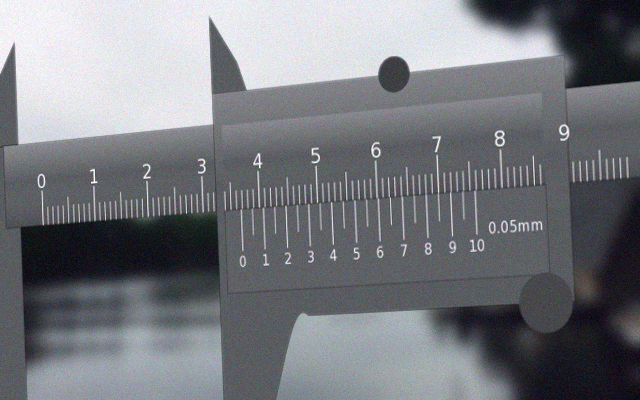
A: 36.8 mm
